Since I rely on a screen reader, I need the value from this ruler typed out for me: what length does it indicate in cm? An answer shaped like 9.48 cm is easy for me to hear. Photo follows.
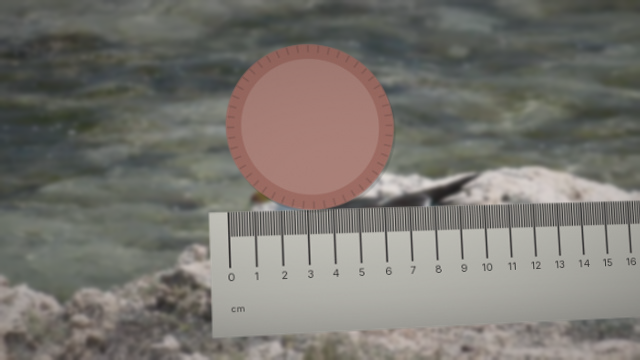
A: 6.5 cm
